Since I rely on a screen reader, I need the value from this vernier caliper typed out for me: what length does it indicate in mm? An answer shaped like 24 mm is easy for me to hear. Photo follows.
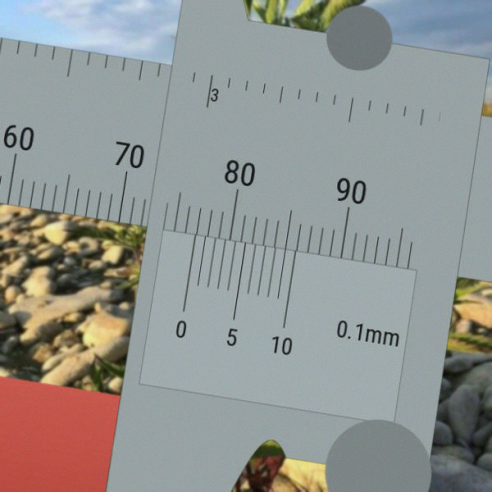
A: 76.9 mm
